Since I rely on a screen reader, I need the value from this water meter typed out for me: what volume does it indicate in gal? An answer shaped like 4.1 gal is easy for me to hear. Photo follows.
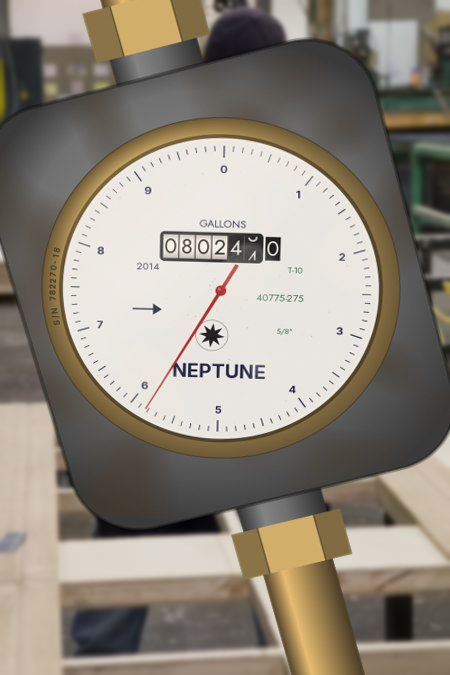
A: 802435.8 gal
